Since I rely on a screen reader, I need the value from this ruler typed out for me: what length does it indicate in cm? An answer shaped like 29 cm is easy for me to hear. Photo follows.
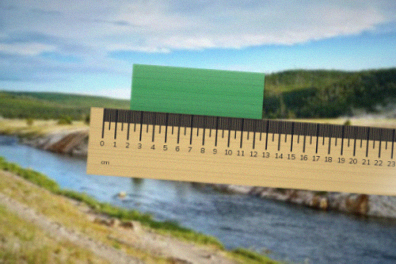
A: 10.5 cm
